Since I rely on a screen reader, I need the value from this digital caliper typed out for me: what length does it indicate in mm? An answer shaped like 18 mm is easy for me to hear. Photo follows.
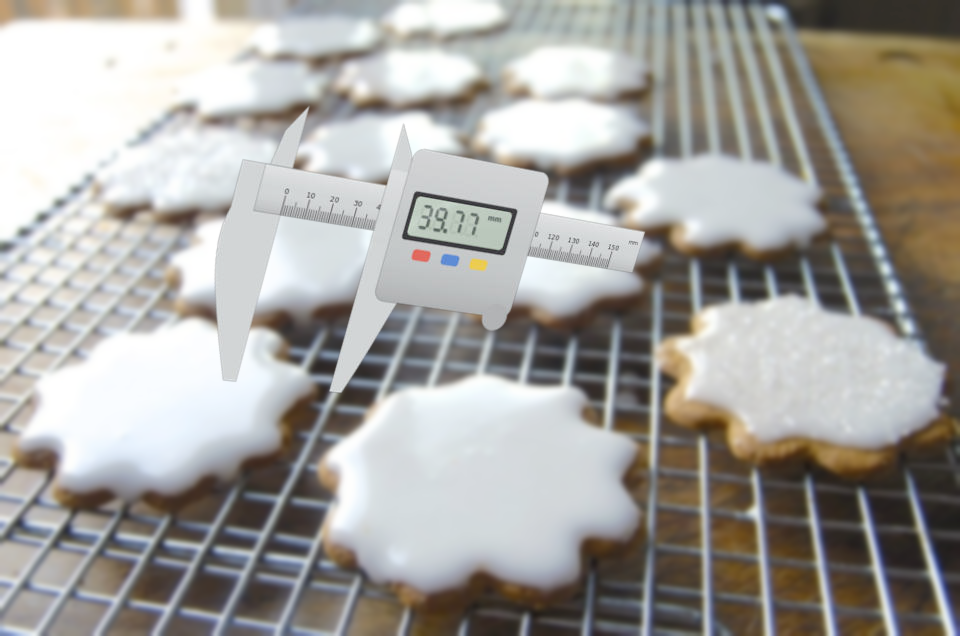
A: 39.77 mm
